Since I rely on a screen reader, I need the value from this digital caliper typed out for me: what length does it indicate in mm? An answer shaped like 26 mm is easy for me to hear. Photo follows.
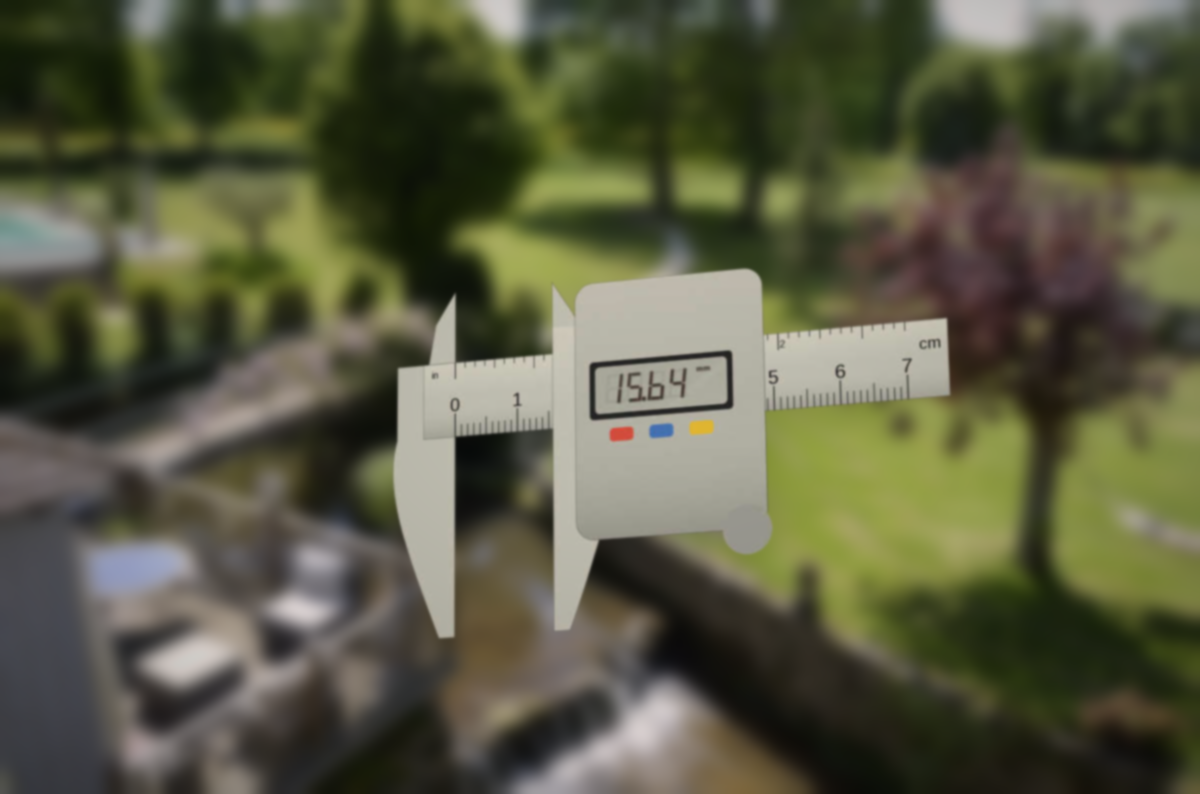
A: 15.64 mm
